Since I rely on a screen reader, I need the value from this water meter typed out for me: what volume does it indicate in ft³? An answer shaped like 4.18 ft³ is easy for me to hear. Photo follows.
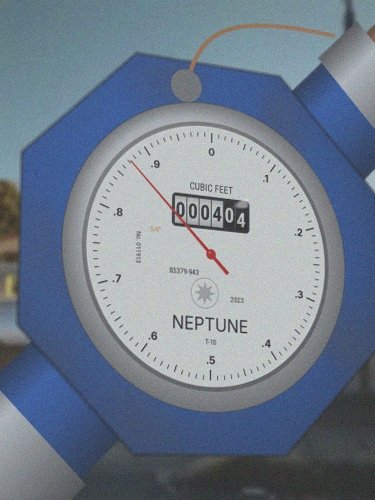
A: 403.87 ft³
